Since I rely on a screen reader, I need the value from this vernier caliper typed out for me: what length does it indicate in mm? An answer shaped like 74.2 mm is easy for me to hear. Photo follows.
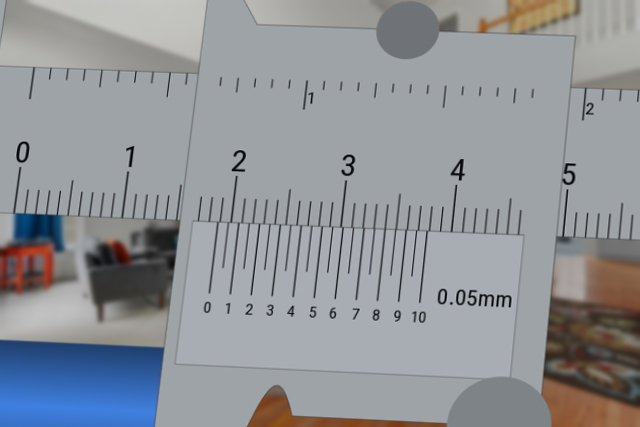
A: 18.8 mm
